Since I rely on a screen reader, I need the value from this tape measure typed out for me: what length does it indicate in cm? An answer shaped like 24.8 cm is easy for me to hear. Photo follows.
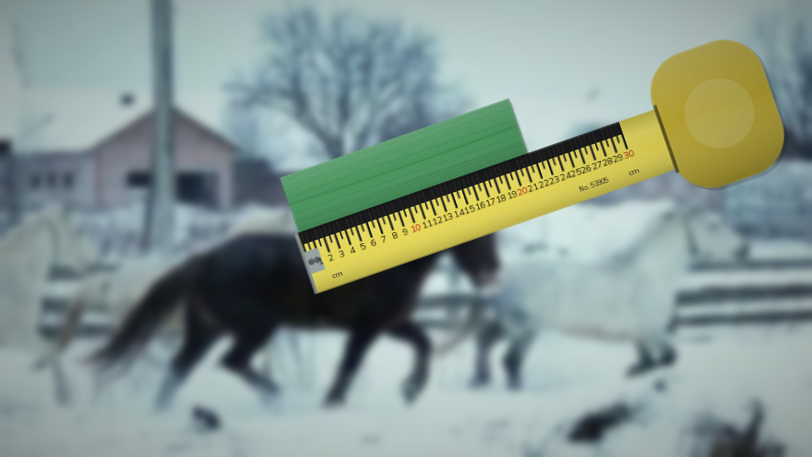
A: 21.5 cm
